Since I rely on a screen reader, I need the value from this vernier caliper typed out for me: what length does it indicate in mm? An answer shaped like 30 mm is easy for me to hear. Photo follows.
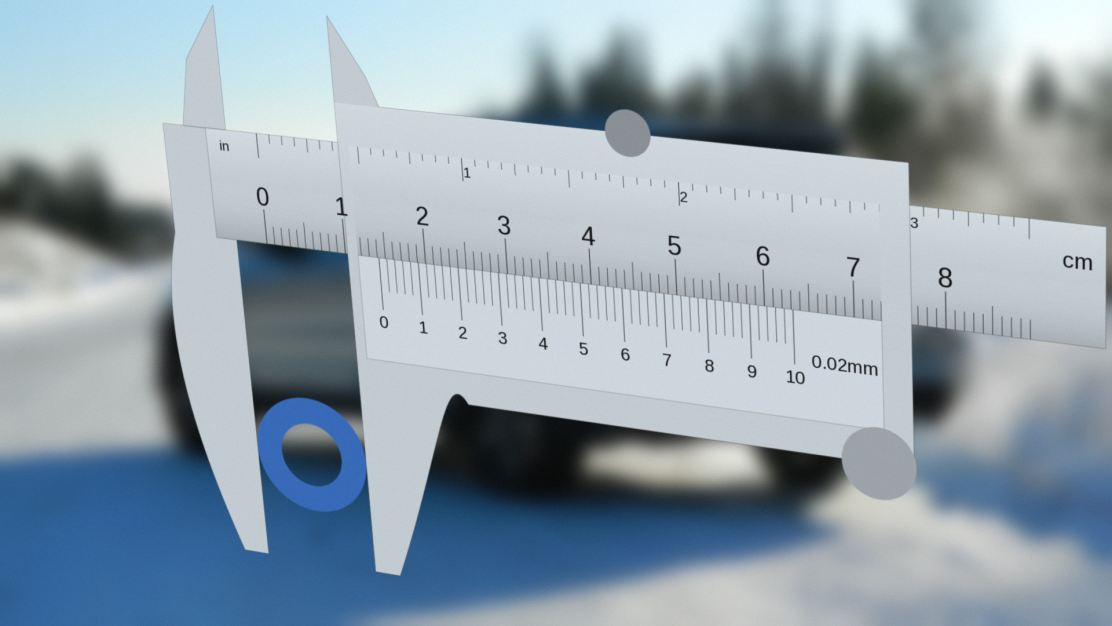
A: 14.2 mm
